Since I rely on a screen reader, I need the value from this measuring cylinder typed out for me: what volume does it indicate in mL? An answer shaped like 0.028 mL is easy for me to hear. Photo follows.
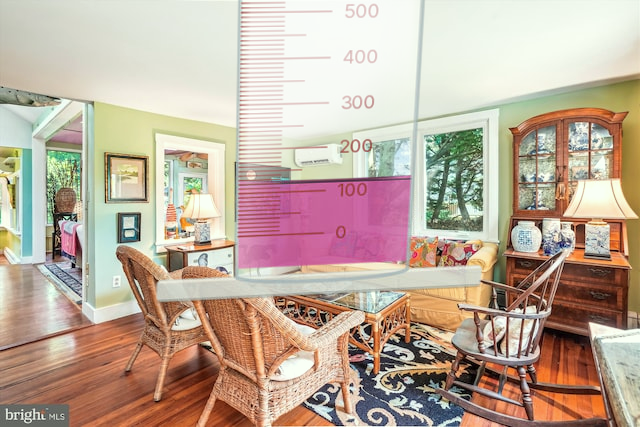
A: 120 mL
